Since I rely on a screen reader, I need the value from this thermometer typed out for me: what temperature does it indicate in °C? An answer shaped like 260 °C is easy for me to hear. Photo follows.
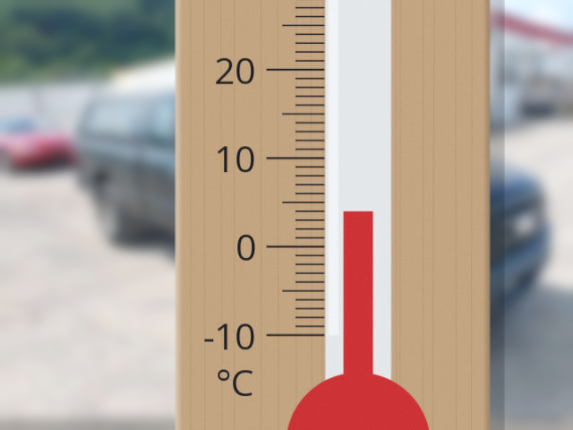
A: 4 °C
